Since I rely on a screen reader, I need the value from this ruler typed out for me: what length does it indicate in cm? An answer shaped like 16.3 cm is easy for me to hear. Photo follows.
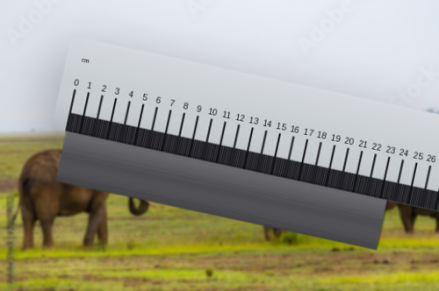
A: 23.5 cm
